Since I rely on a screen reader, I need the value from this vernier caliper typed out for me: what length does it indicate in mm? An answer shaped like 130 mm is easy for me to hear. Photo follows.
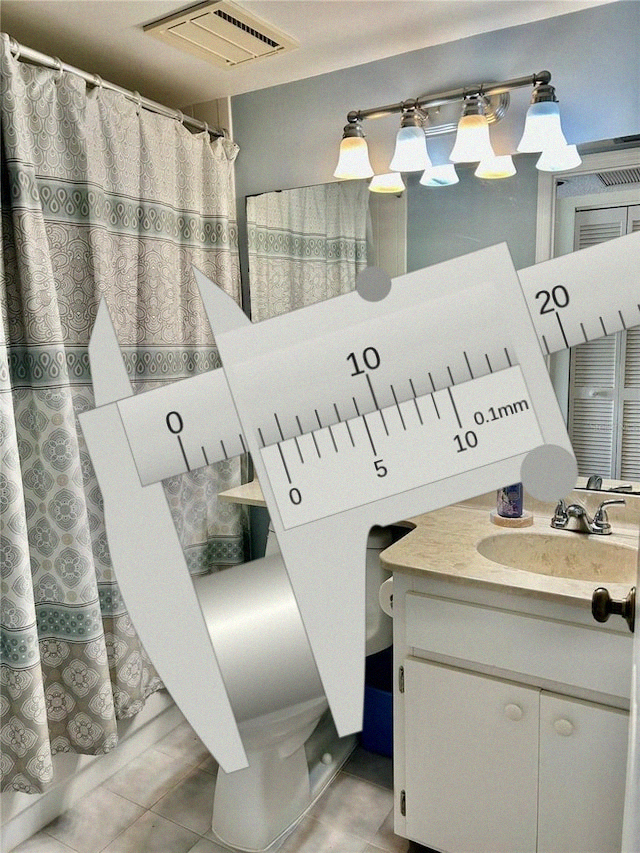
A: 4.7 mm
